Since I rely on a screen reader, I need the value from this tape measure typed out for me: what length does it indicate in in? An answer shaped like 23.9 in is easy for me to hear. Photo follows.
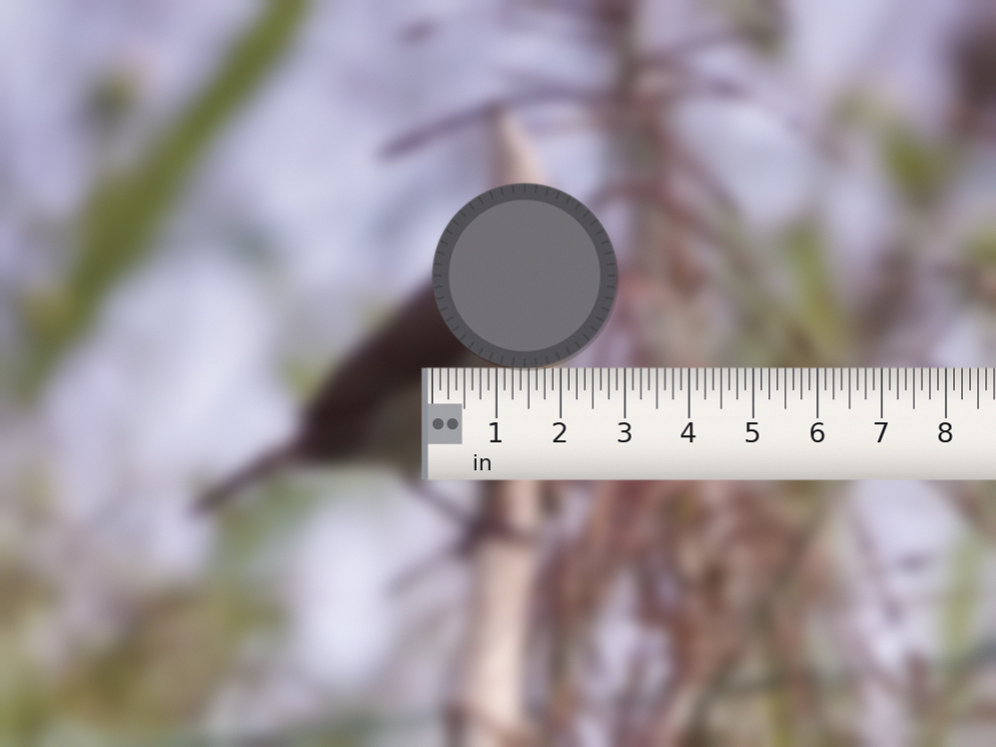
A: 2.875 in
